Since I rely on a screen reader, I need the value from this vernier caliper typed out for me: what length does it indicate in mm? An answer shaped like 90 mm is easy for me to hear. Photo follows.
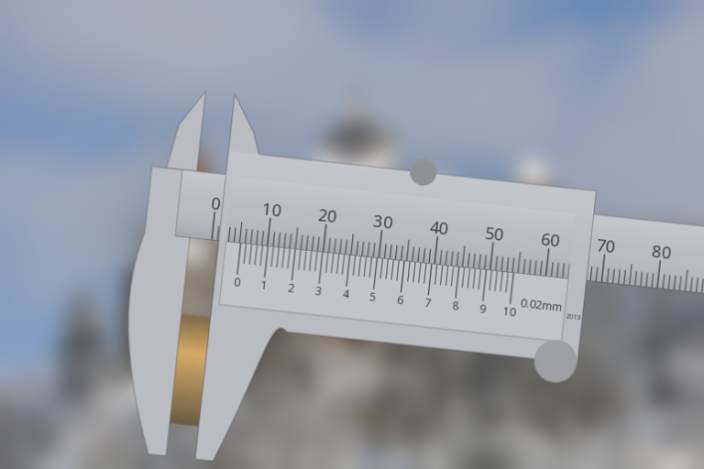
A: 5.2 mm
